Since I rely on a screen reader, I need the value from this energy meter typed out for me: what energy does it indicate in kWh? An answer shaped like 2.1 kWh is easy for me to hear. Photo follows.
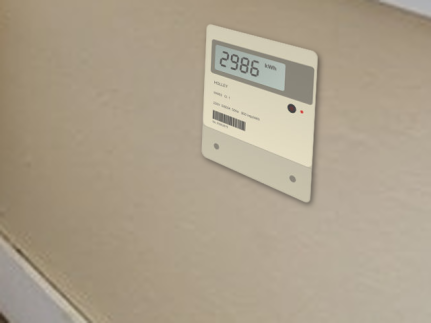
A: 2986 kWh
